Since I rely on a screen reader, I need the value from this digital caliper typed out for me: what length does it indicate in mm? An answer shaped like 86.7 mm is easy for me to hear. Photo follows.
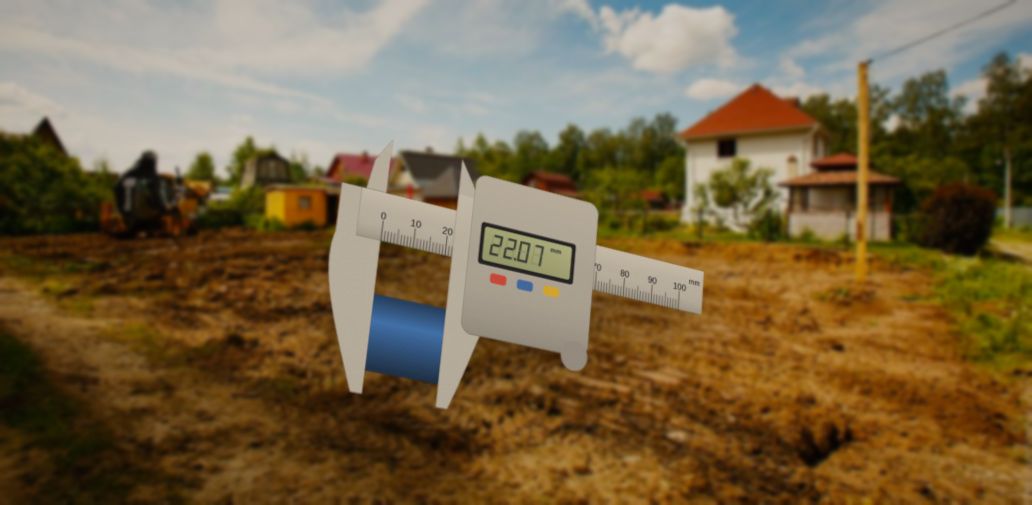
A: 22.07 mm
